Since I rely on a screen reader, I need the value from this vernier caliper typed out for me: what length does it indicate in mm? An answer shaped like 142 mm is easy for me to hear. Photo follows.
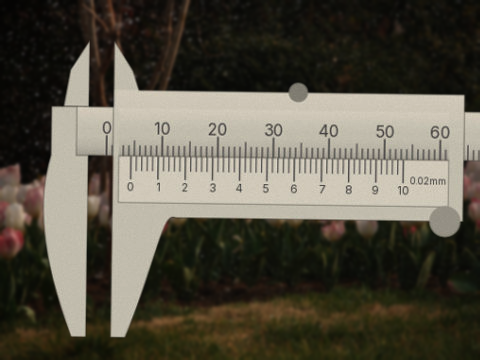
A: 4.4 mm
